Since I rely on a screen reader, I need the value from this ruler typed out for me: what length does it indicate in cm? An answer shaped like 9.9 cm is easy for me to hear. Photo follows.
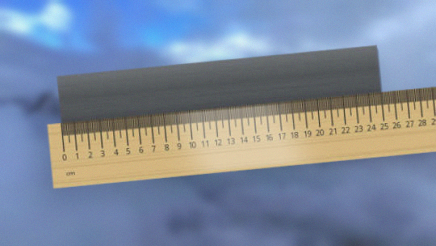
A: 25 cm
